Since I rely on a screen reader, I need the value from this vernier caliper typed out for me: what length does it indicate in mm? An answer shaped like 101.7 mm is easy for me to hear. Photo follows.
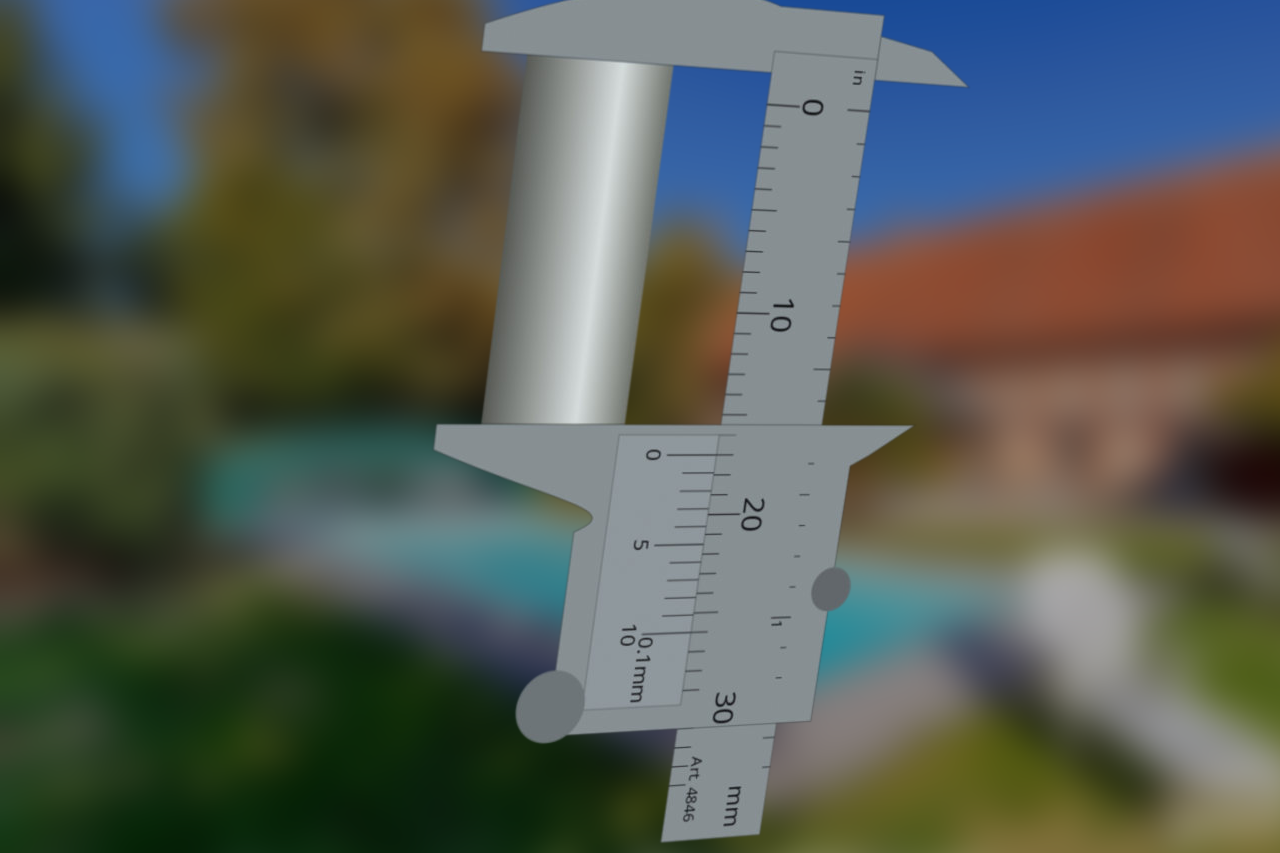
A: 17.0 mm
